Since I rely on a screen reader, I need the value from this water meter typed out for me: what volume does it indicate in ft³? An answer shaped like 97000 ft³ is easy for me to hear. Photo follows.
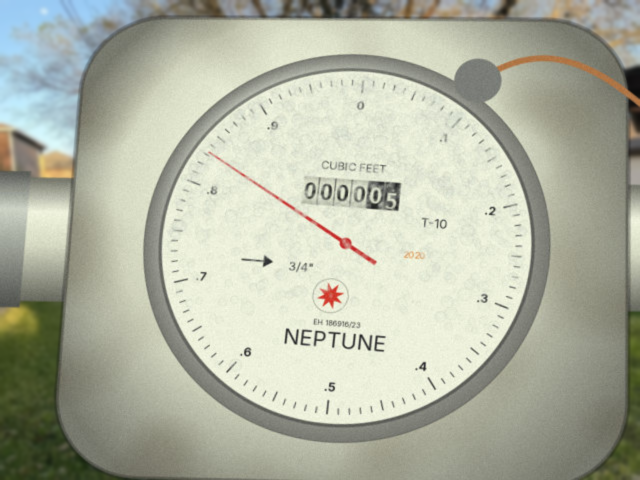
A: 4.83 ft³
